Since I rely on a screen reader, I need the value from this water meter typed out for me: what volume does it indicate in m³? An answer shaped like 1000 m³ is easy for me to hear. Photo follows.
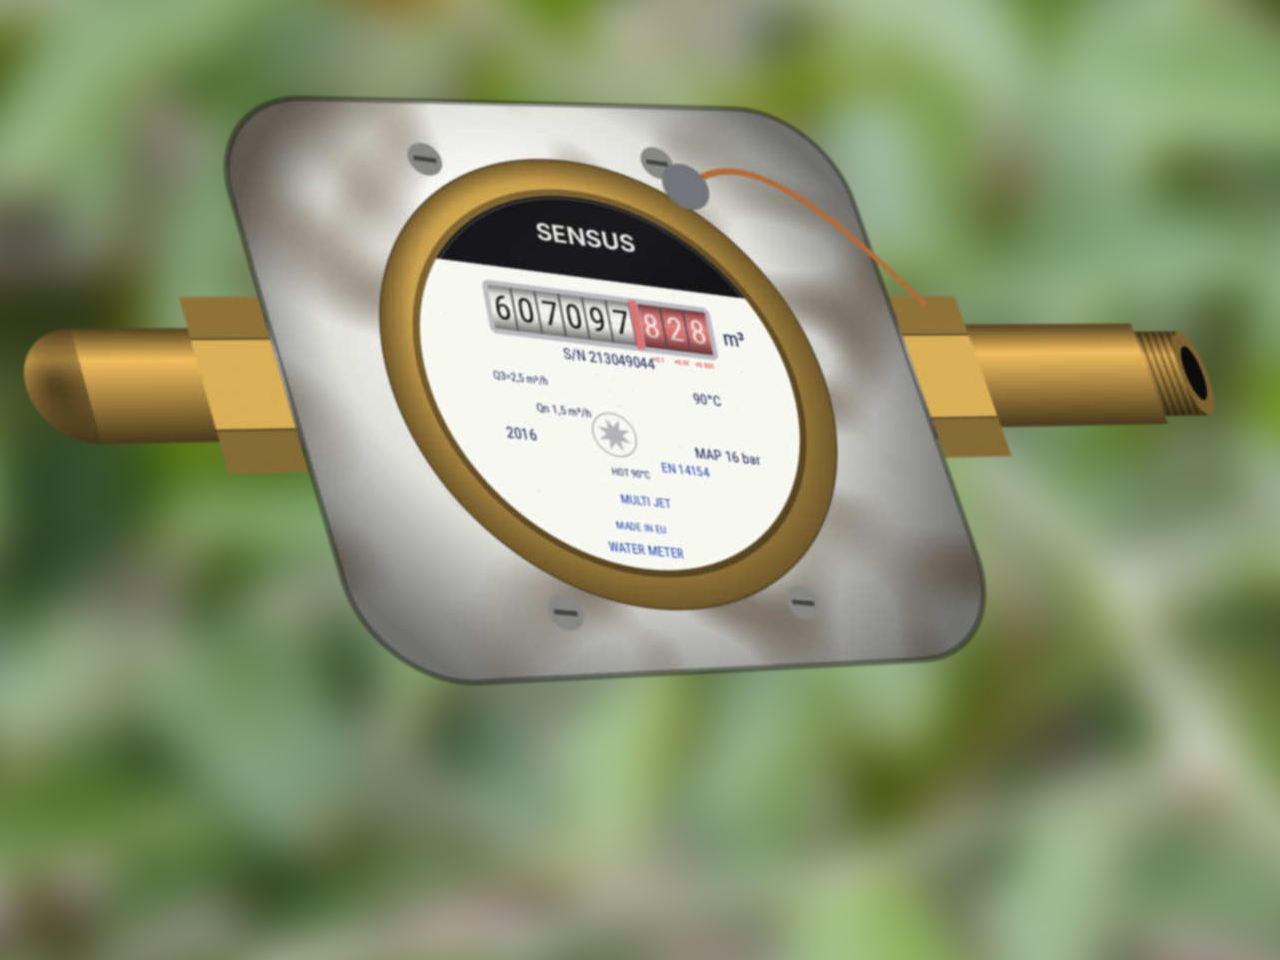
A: 607097.828 m³
